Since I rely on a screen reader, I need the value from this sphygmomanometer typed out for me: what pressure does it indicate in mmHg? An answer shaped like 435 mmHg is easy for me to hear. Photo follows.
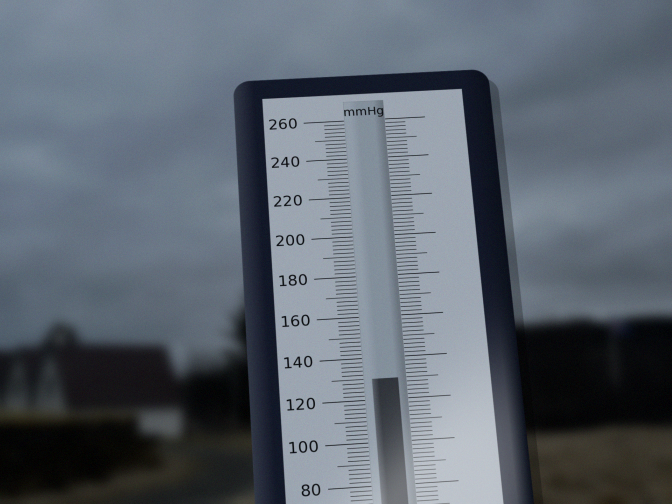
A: 130 mmHg
